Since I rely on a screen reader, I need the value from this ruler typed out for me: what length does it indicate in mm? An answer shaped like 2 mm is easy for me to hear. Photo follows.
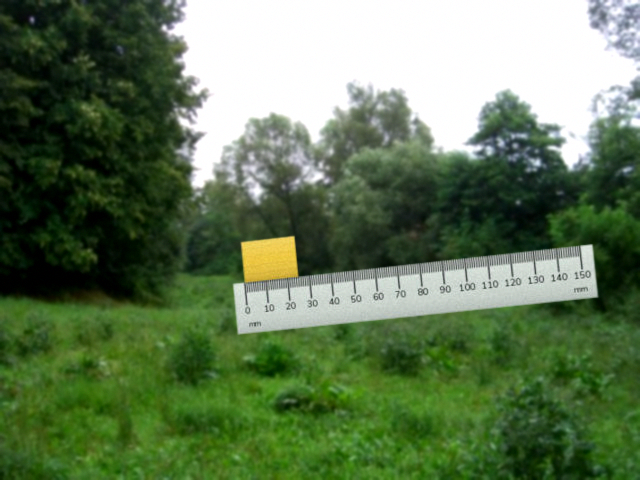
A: 25 mm
